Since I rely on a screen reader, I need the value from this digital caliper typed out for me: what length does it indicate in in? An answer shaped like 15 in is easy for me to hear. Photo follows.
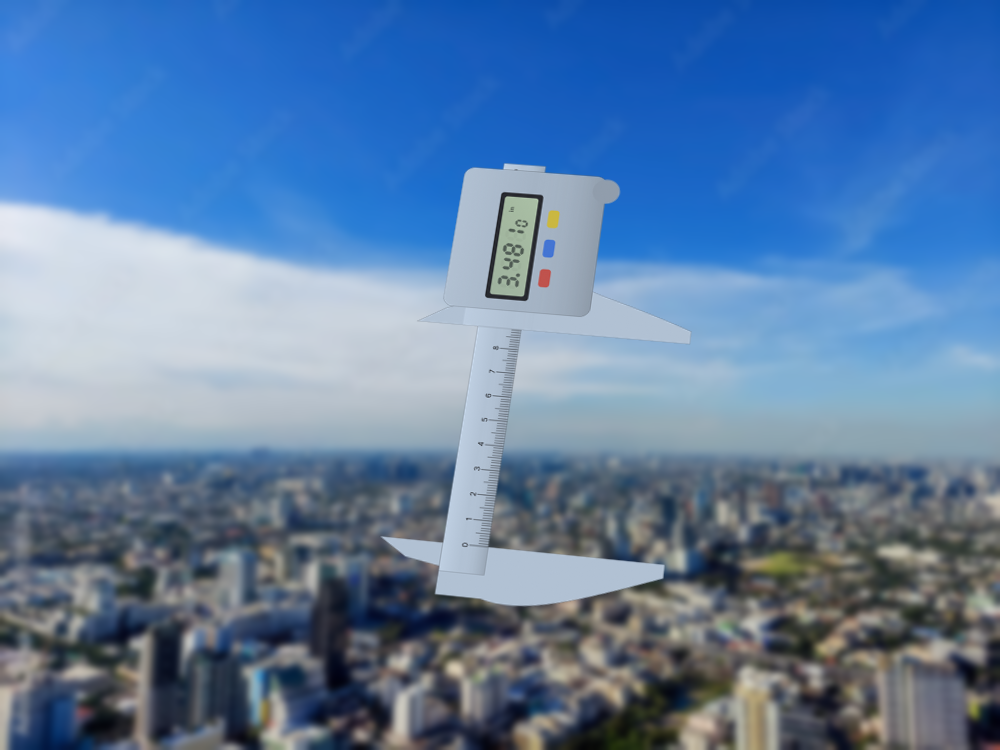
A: 3.4810 in
